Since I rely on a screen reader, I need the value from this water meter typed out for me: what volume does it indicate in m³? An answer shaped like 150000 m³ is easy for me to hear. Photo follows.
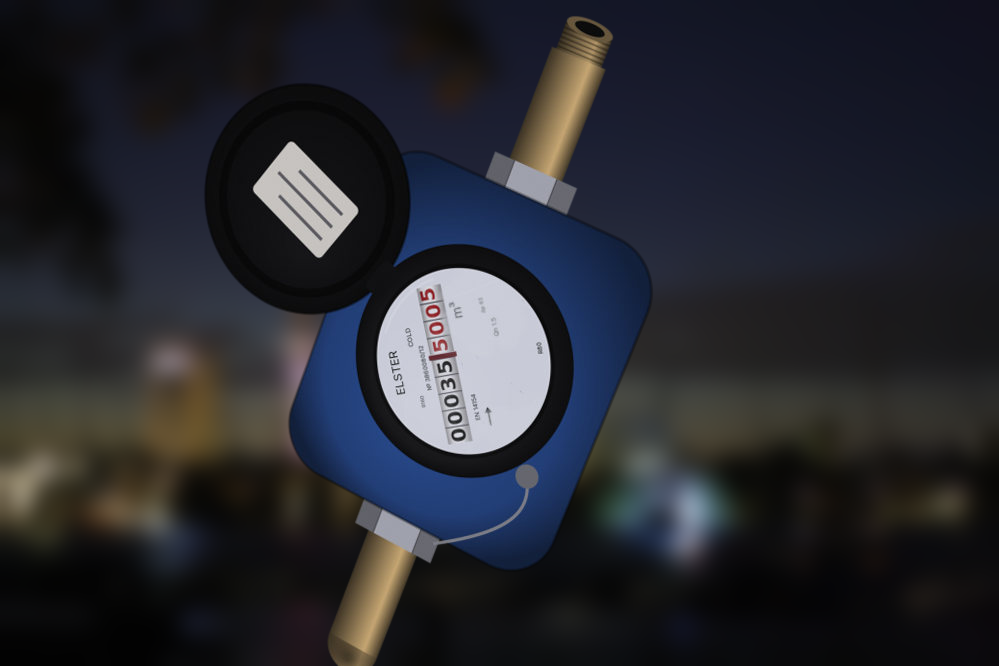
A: 35.5005 m³
